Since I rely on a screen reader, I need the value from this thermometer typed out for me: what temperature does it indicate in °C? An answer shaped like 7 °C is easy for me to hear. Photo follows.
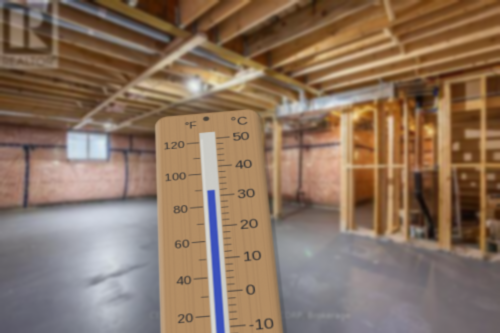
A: 32 °C
